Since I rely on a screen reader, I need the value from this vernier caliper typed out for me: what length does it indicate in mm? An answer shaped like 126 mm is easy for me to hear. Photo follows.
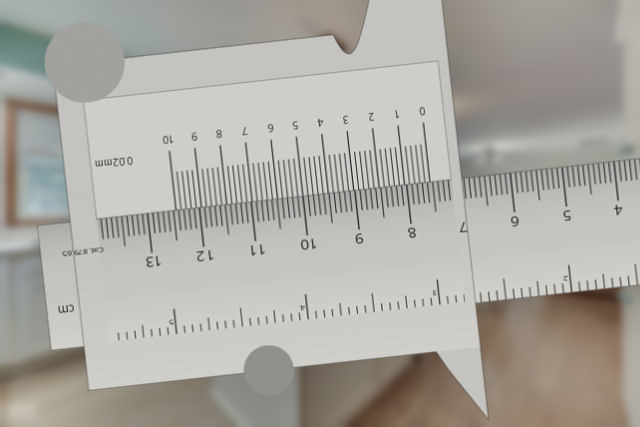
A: 75.5 mm
